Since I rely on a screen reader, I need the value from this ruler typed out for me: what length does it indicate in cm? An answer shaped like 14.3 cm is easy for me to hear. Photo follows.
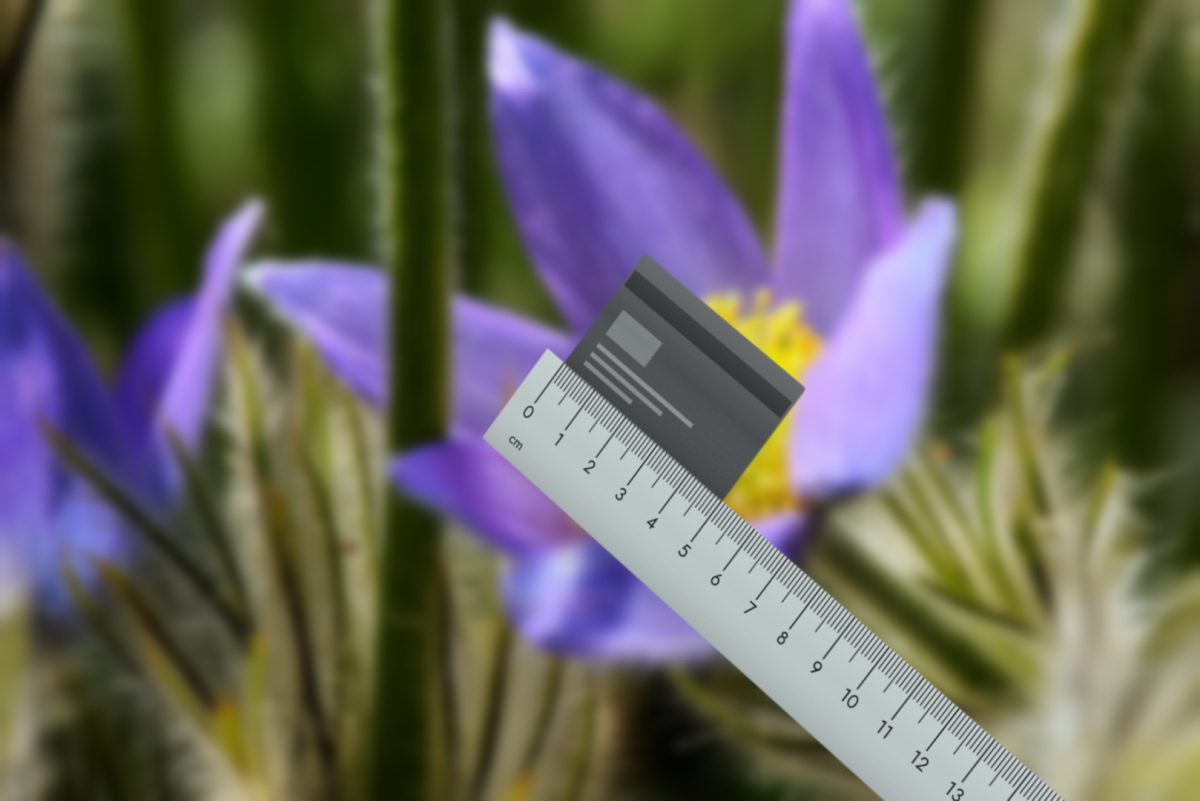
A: 5 cm
